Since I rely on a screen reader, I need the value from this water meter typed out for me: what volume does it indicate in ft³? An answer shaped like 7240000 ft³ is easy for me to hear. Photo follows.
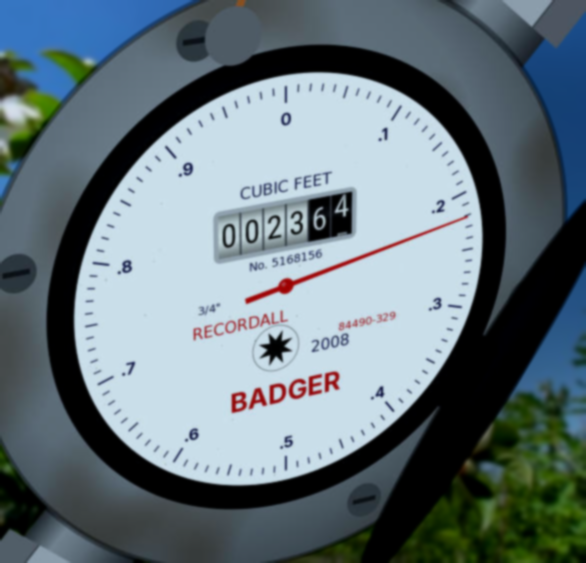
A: 2364.22 ft³
